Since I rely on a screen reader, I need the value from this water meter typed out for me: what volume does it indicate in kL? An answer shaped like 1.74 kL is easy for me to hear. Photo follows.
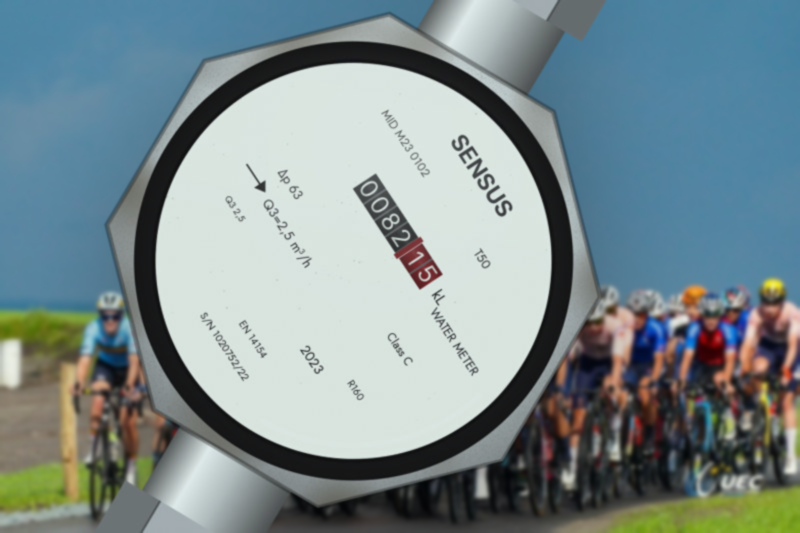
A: 82.15 kL
